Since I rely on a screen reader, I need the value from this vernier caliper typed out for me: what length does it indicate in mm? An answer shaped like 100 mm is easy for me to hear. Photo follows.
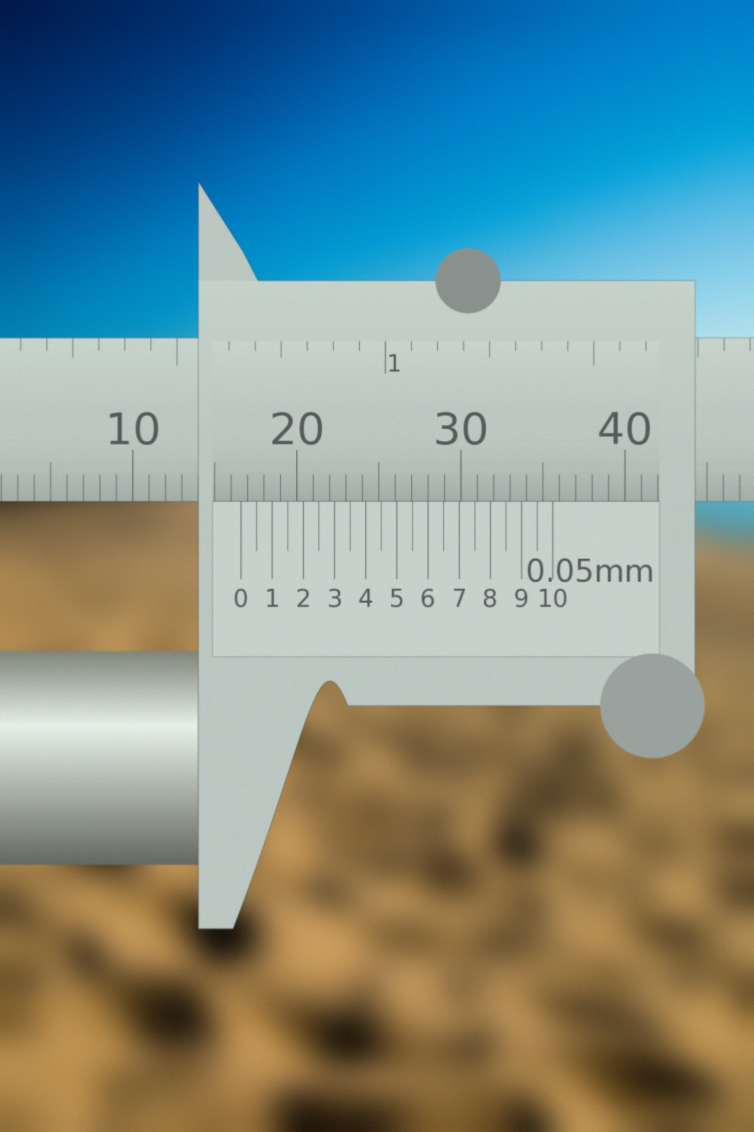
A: 16.6 mm
